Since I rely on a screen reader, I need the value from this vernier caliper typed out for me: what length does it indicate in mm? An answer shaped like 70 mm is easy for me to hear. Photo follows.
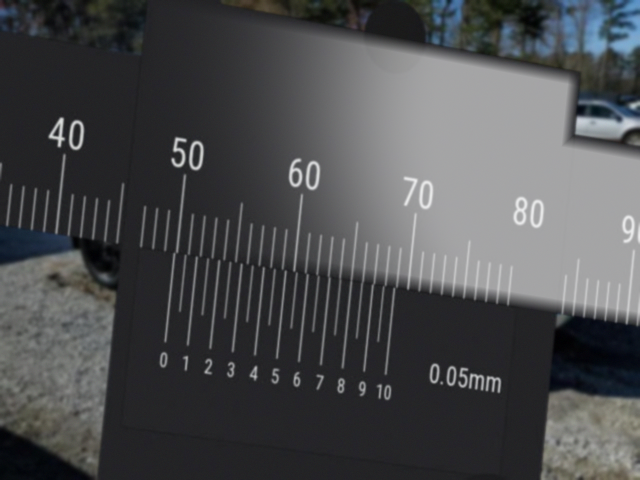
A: 49.8 mm
